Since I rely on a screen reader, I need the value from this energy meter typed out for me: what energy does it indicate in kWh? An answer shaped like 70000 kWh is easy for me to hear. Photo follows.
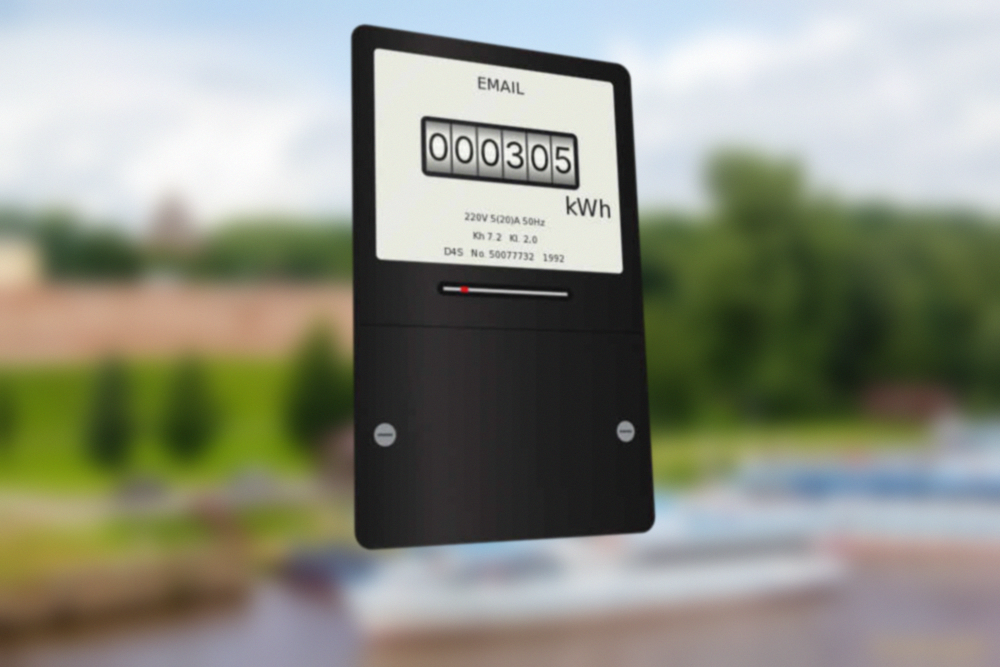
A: 305 kWh
